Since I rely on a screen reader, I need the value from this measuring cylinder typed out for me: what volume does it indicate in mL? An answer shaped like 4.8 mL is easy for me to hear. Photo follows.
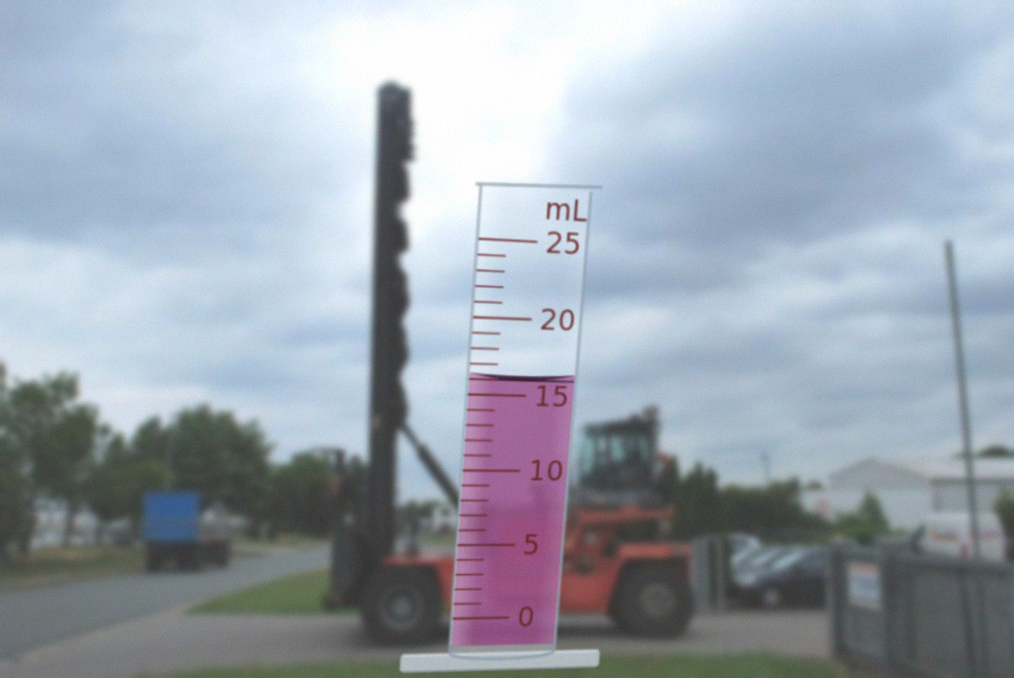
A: 16 mL
